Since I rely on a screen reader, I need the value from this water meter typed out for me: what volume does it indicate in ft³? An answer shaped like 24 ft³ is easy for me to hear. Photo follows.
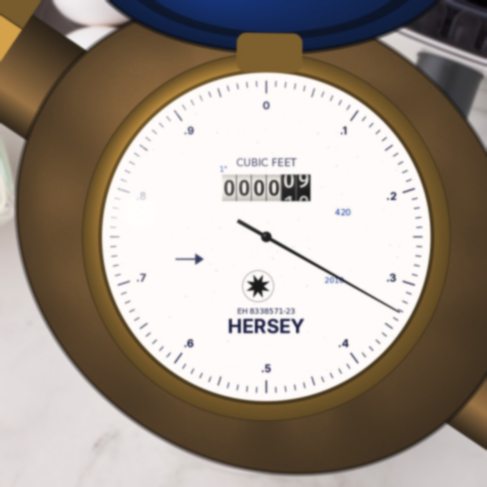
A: 9.33 ft³
